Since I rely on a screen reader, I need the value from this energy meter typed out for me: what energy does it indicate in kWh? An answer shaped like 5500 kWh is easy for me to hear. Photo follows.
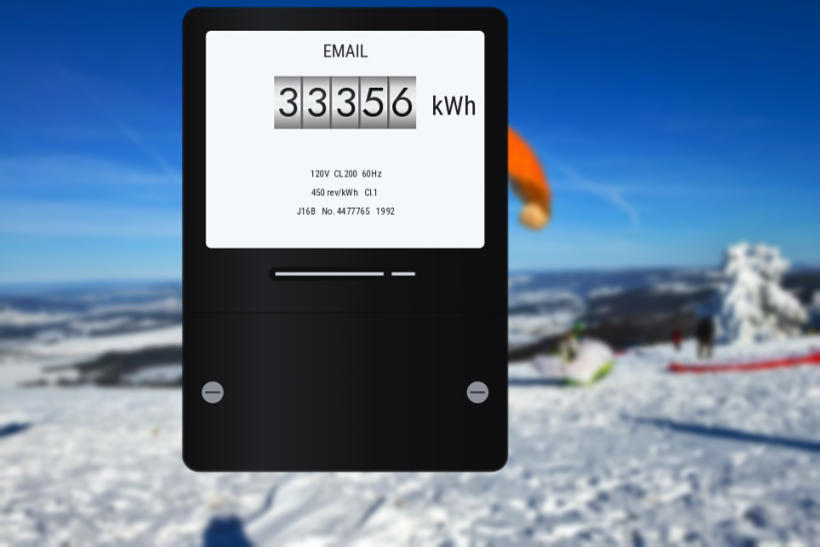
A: 33356 kWh
